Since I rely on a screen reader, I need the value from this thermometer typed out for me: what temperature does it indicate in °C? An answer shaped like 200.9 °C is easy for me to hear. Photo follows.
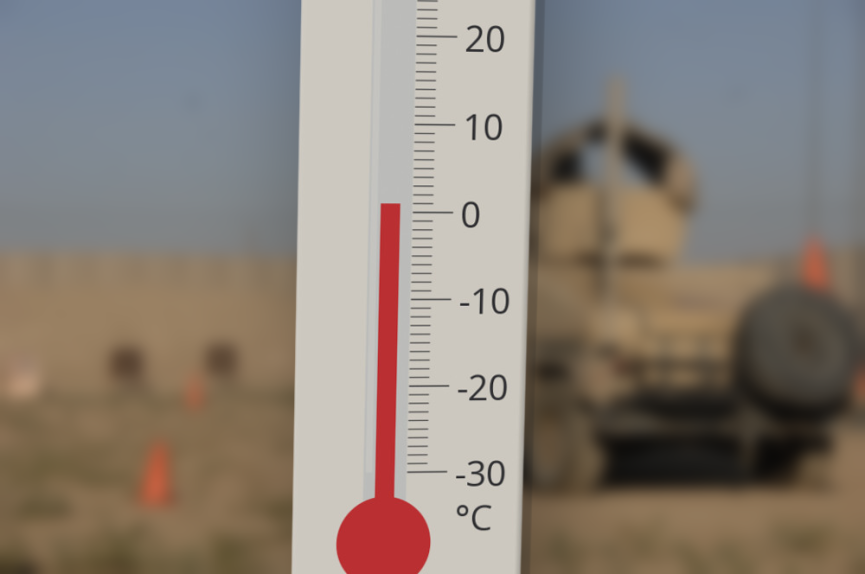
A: 1 °C
